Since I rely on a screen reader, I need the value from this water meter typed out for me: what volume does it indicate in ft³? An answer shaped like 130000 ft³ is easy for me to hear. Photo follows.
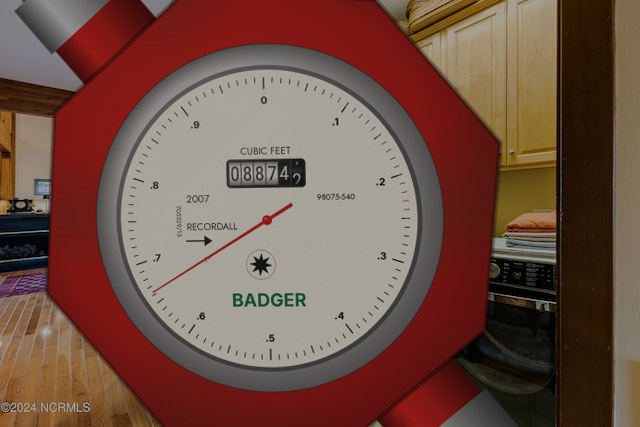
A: 88741.66 ft³
